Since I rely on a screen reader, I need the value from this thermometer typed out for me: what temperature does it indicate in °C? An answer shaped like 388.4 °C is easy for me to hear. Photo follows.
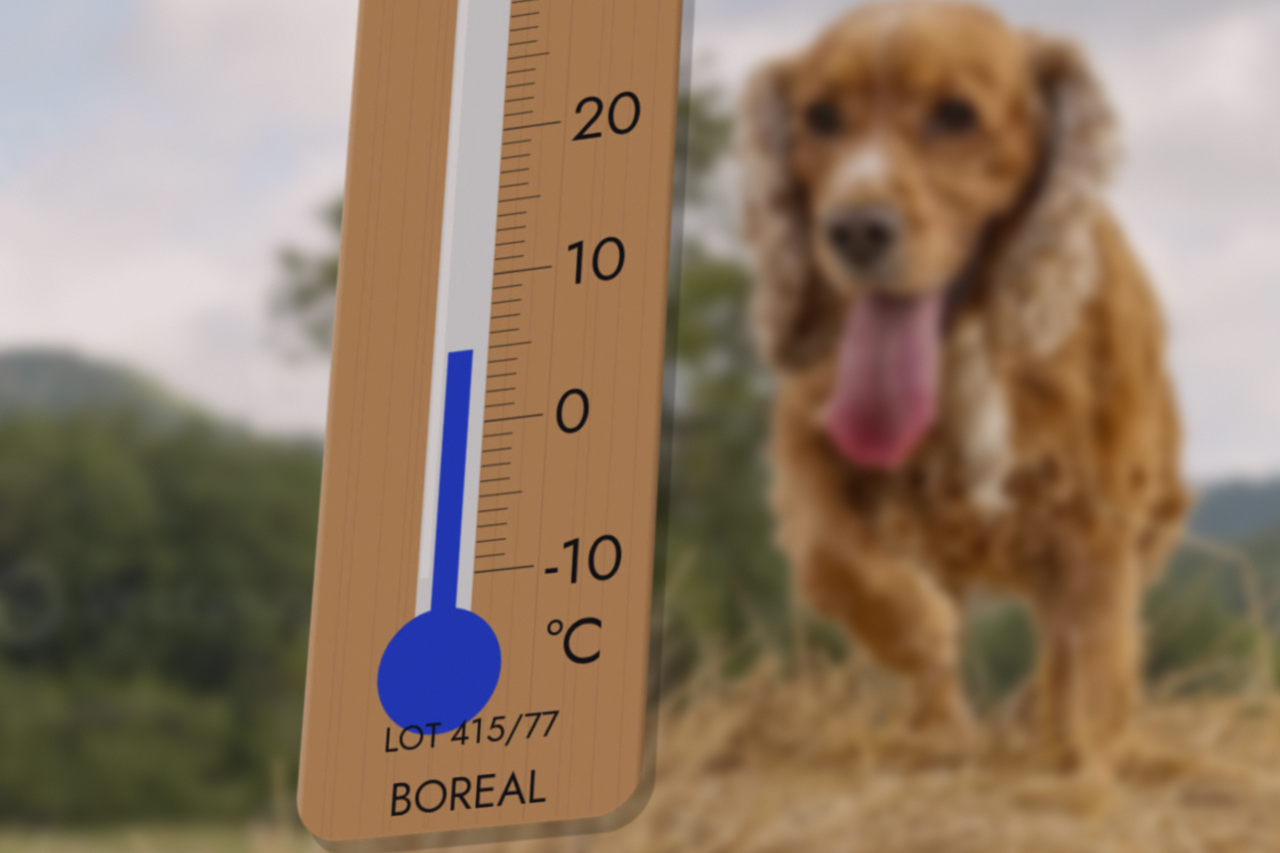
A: 5 °C
